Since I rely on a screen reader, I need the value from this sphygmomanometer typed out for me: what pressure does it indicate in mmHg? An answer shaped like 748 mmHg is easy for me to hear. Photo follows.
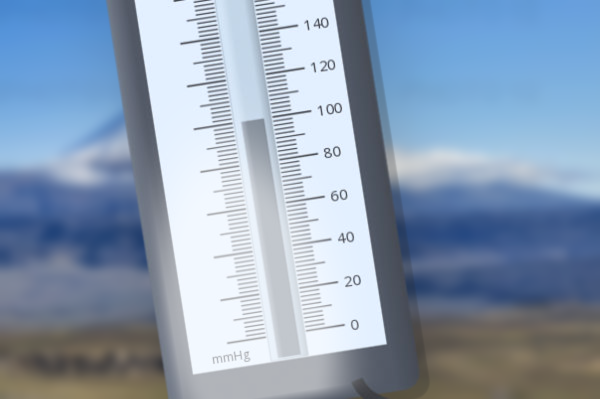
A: 100 mmHg
